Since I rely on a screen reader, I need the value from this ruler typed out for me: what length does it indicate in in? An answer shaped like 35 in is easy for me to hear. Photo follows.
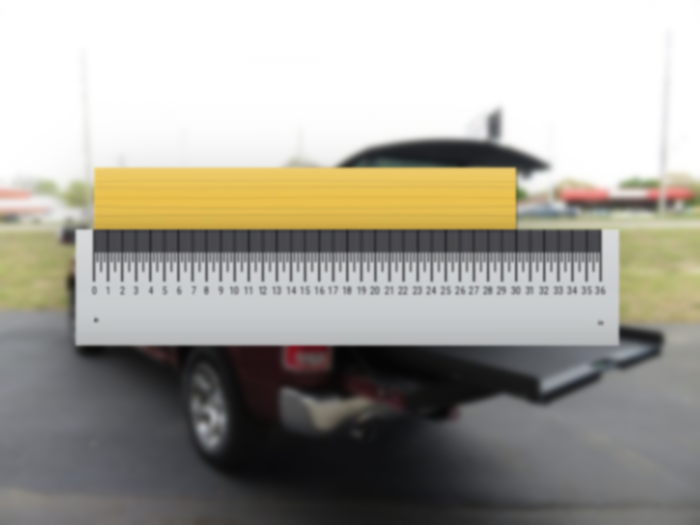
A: 30 in
